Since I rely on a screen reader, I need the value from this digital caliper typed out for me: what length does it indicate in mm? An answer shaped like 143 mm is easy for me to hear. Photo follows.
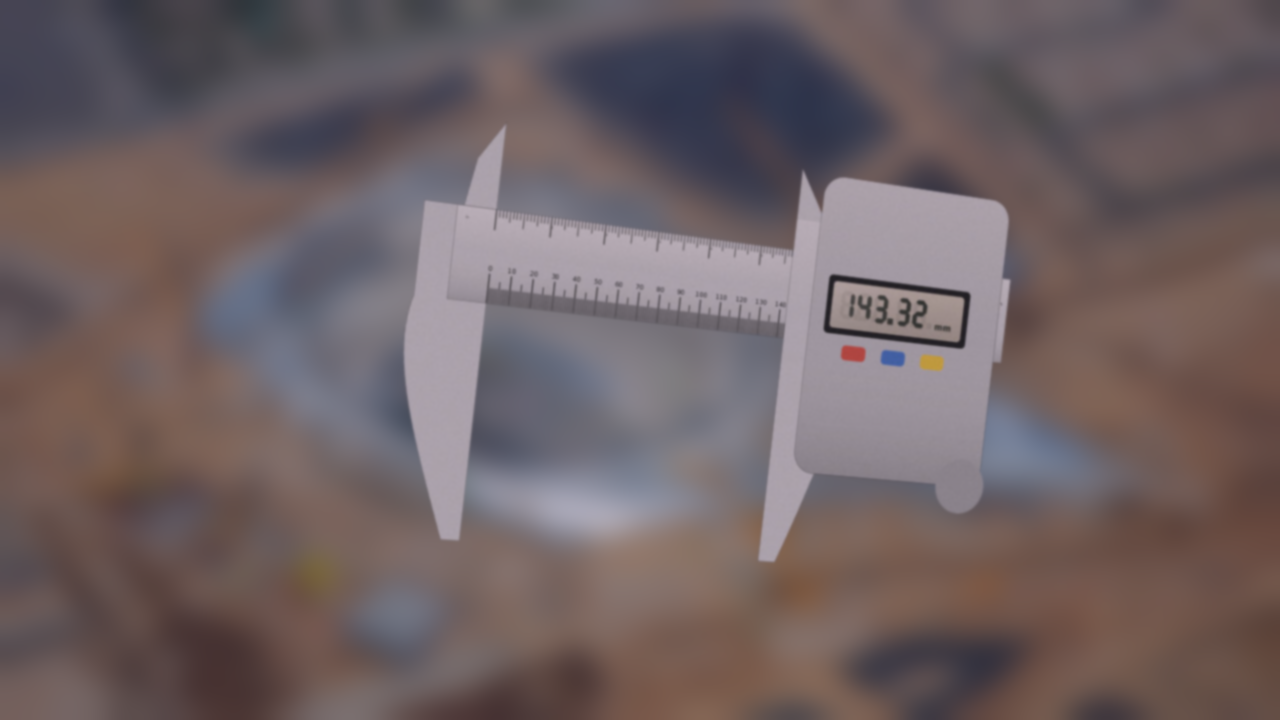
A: 143.32 mm
